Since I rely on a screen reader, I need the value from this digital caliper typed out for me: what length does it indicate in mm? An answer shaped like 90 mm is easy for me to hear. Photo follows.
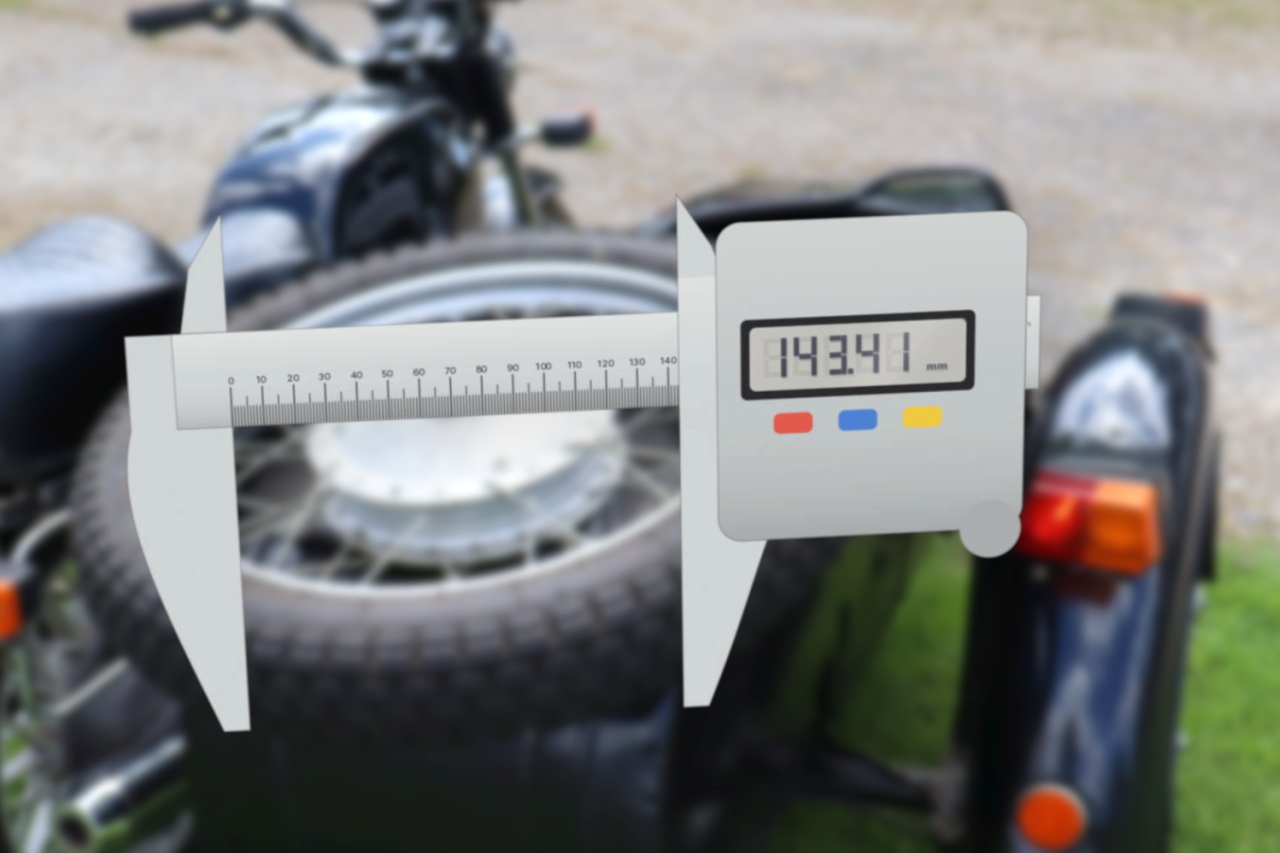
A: 143.41 mm
